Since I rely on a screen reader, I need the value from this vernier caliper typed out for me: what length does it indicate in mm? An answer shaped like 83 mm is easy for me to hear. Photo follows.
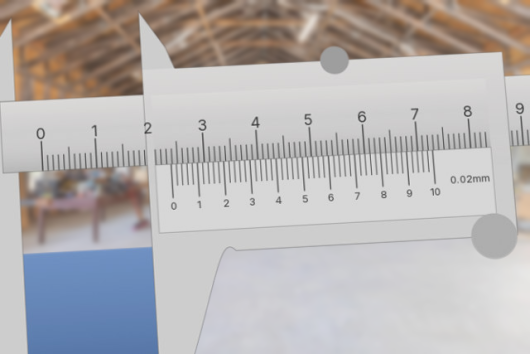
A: 23.8 mm
